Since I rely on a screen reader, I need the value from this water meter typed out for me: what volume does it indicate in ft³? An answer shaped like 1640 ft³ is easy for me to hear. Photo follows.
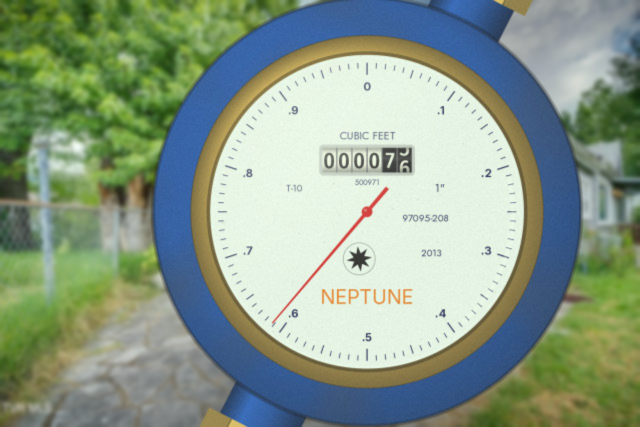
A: 75.61 ft³
